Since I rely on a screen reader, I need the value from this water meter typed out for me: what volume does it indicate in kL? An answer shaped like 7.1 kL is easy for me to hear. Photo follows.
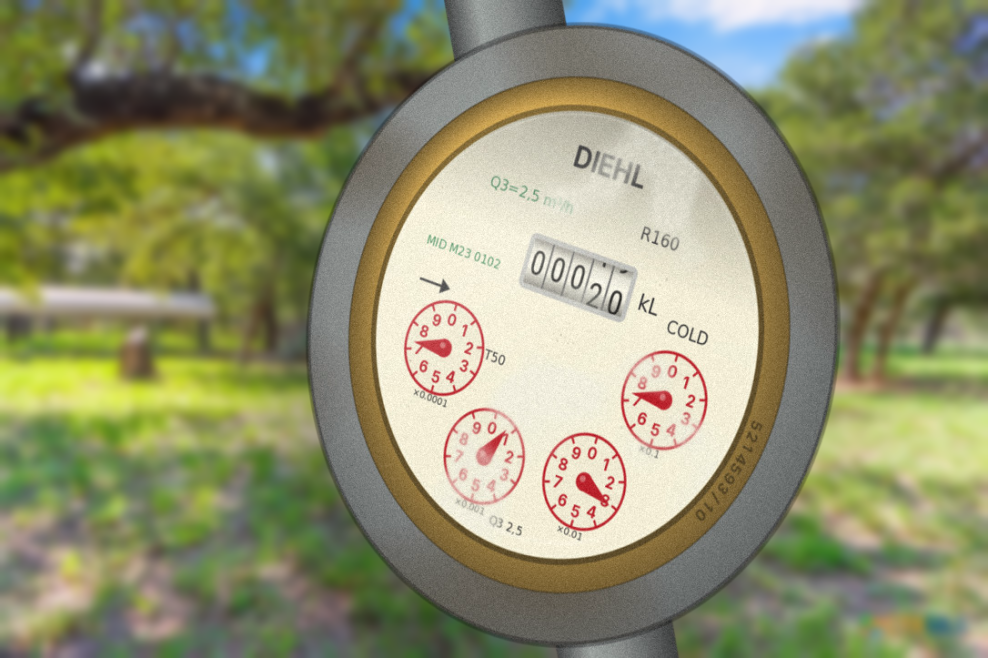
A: 19.7307 kL
